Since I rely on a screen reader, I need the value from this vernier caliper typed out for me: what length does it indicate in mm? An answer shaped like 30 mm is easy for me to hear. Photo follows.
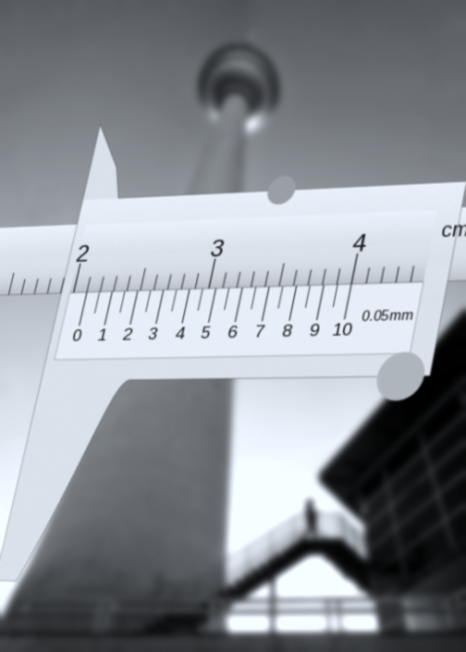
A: 21.0 mm
